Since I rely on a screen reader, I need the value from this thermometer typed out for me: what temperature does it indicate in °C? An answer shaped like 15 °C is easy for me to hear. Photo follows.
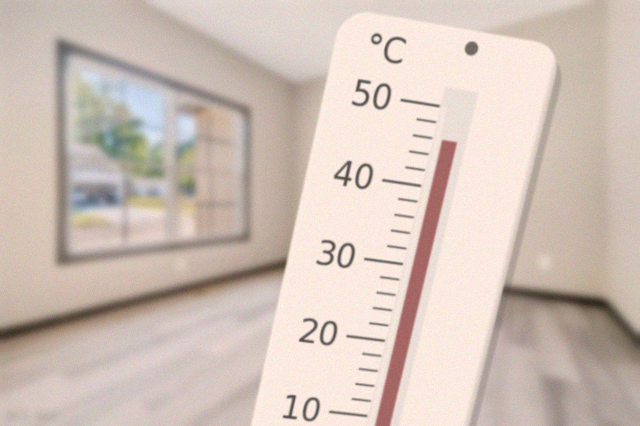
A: 46 °C
